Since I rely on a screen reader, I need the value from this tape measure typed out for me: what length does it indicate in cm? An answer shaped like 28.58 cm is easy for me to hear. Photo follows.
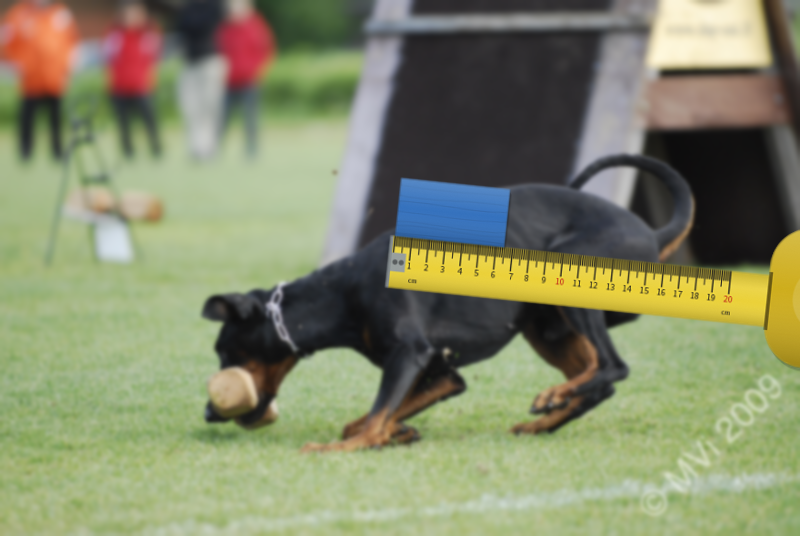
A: 6.5 cm
